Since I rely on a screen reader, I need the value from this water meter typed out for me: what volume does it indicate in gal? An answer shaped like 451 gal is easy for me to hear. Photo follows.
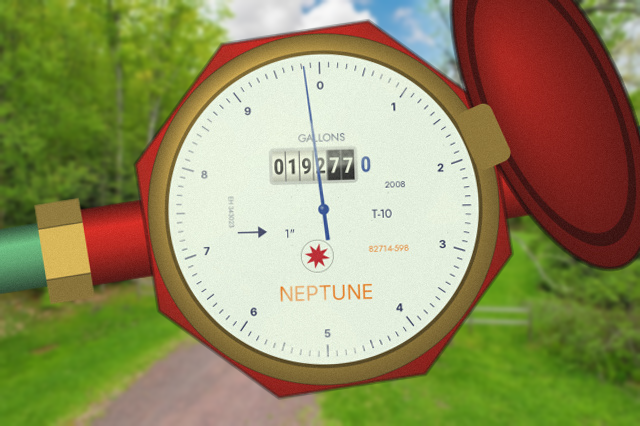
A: 192769.8 gal
